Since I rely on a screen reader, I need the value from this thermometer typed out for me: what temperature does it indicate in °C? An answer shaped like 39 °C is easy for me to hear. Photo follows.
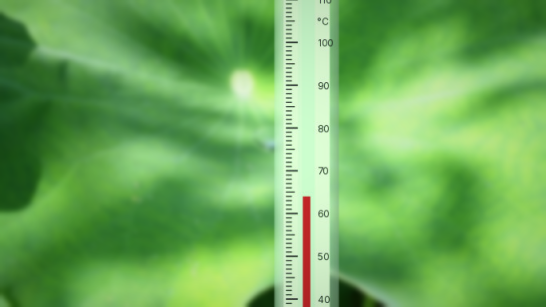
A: 64 °C
